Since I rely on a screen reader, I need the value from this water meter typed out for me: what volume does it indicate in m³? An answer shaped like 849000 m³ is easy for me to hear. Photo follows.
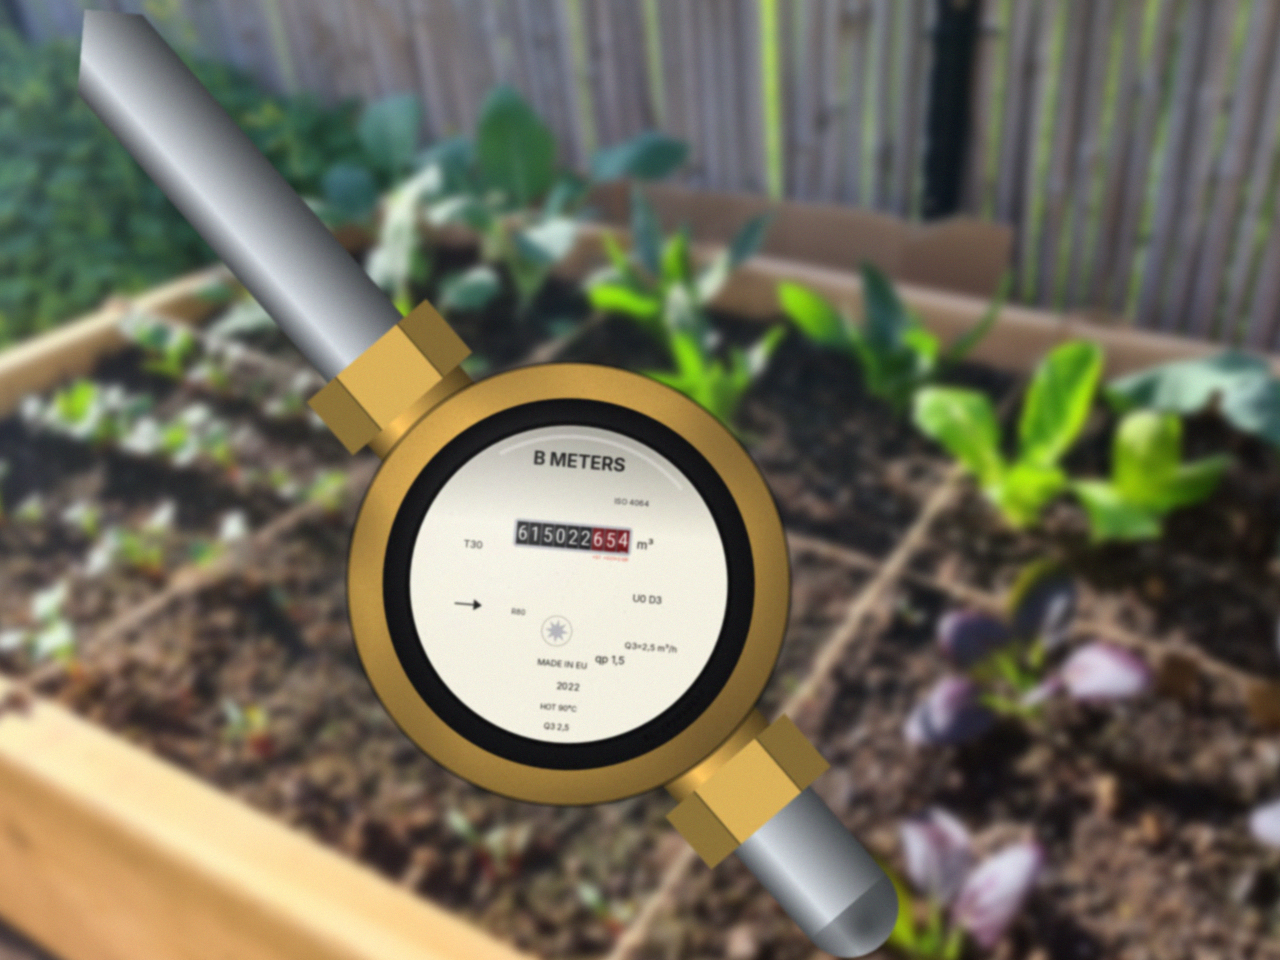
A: 615022.654 m³
